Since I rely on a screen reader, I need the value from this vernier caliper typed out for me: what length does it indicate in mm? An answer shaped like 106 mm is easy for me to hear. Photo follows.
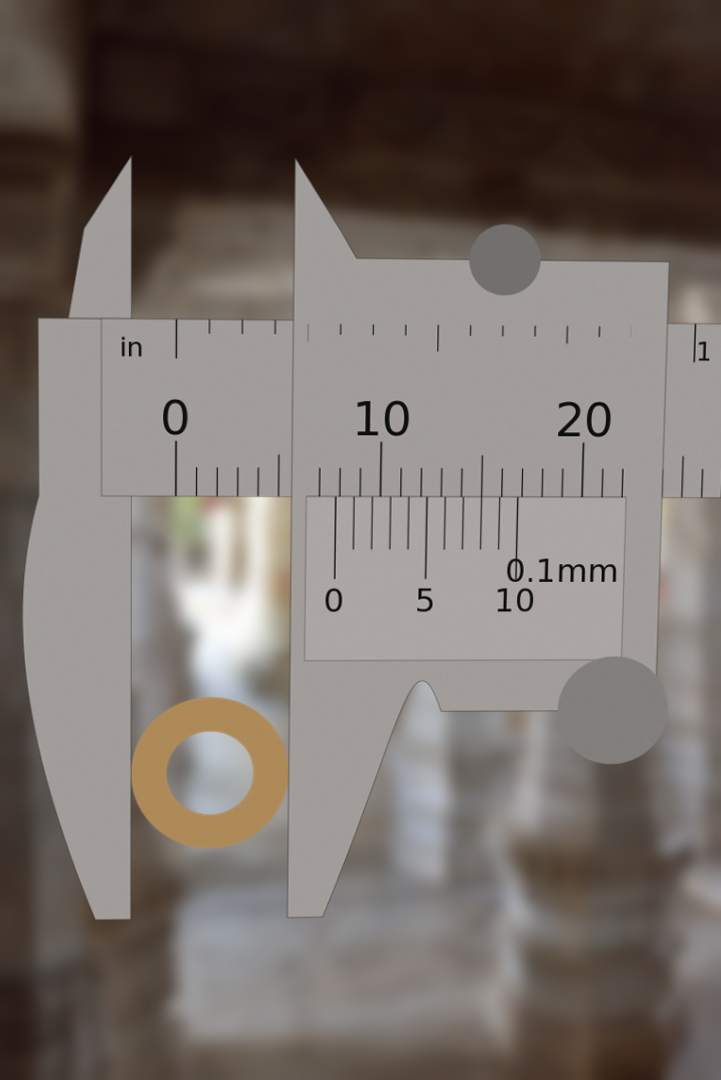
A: 7.8 mm
